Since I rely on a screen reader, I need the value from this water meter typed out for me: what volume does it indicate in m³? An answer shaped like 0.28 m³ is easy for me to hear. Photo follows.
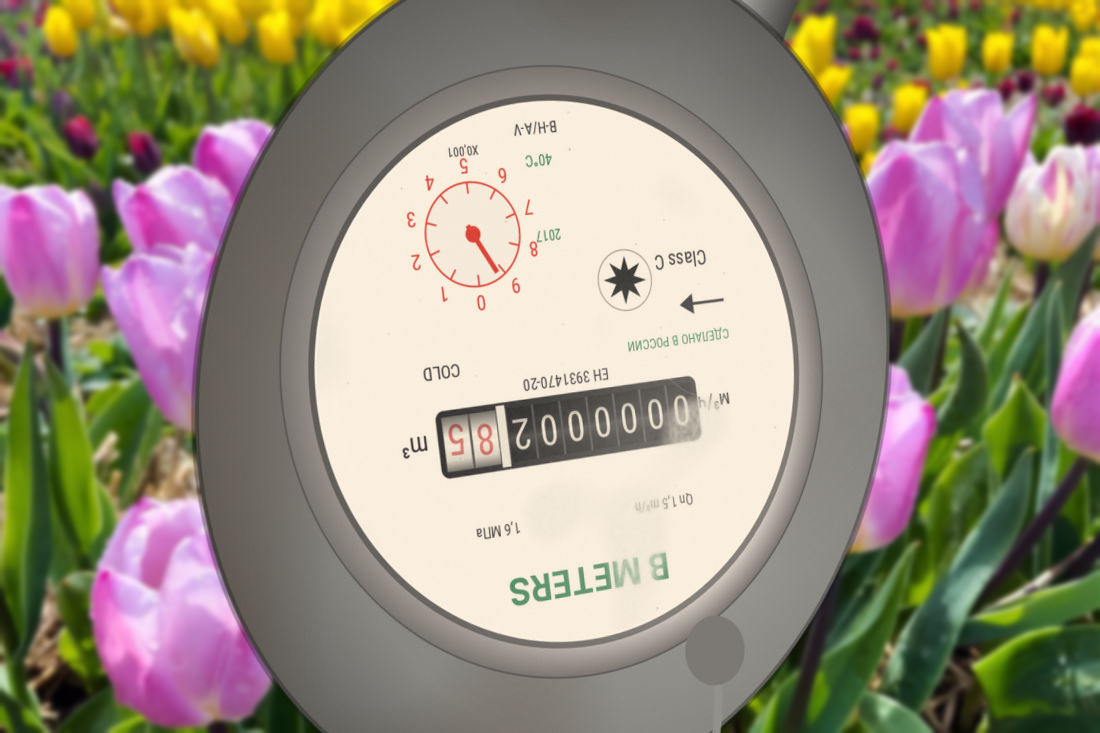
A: 2.849 m³
